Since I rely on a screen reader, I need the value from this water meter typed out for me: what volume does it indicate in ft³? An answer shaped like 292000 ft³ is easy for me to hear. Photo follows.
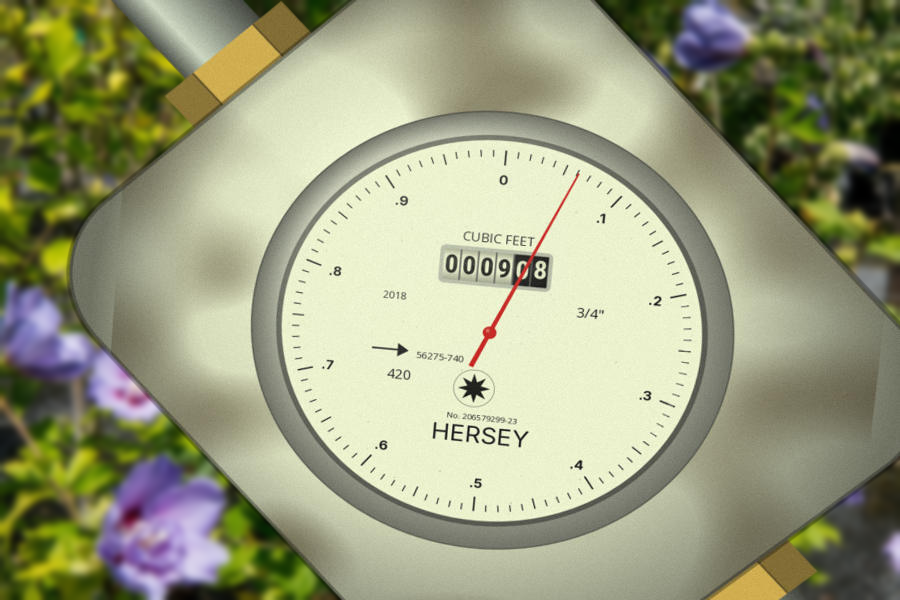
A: 908.06 ft³
